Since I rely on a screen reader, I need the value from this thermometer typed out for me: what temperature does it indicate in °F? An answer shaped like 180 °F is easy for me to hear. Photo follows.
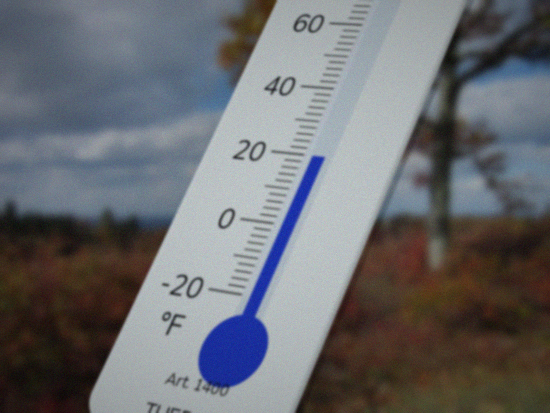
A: 20 °F
